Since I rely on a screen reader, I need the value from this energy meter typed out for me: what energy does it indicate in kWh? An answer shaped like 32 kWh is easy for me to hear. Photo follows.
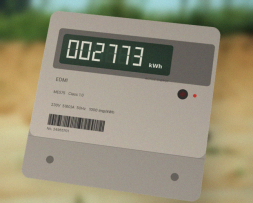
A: 2773 kWh
